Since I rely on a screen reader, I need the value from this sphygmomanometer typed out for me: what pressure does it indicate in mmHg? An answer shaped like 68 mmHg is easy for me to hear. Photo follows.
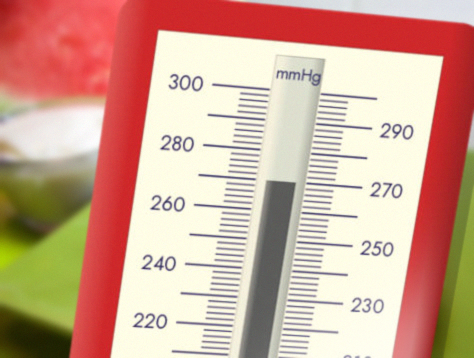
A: 270 mmHg
